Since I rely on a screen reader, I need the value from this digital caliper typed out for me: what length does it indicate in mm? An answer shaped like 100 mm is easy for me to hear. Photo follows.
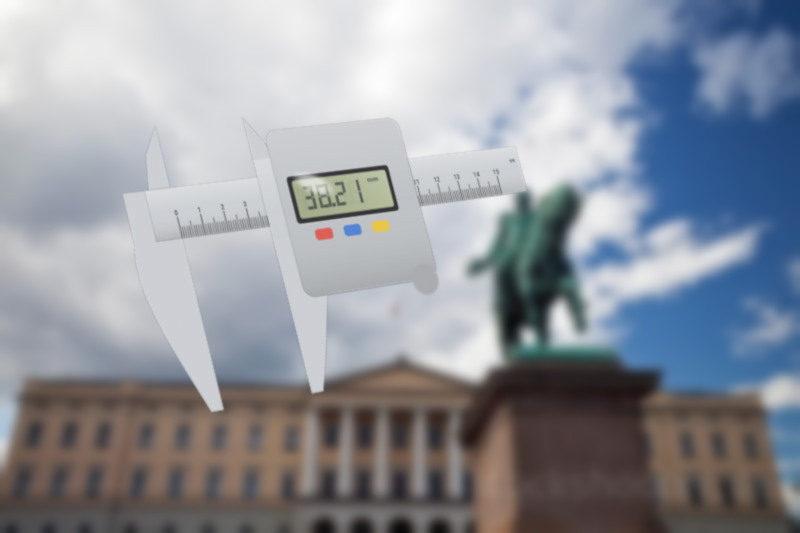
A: 38.21 mm
